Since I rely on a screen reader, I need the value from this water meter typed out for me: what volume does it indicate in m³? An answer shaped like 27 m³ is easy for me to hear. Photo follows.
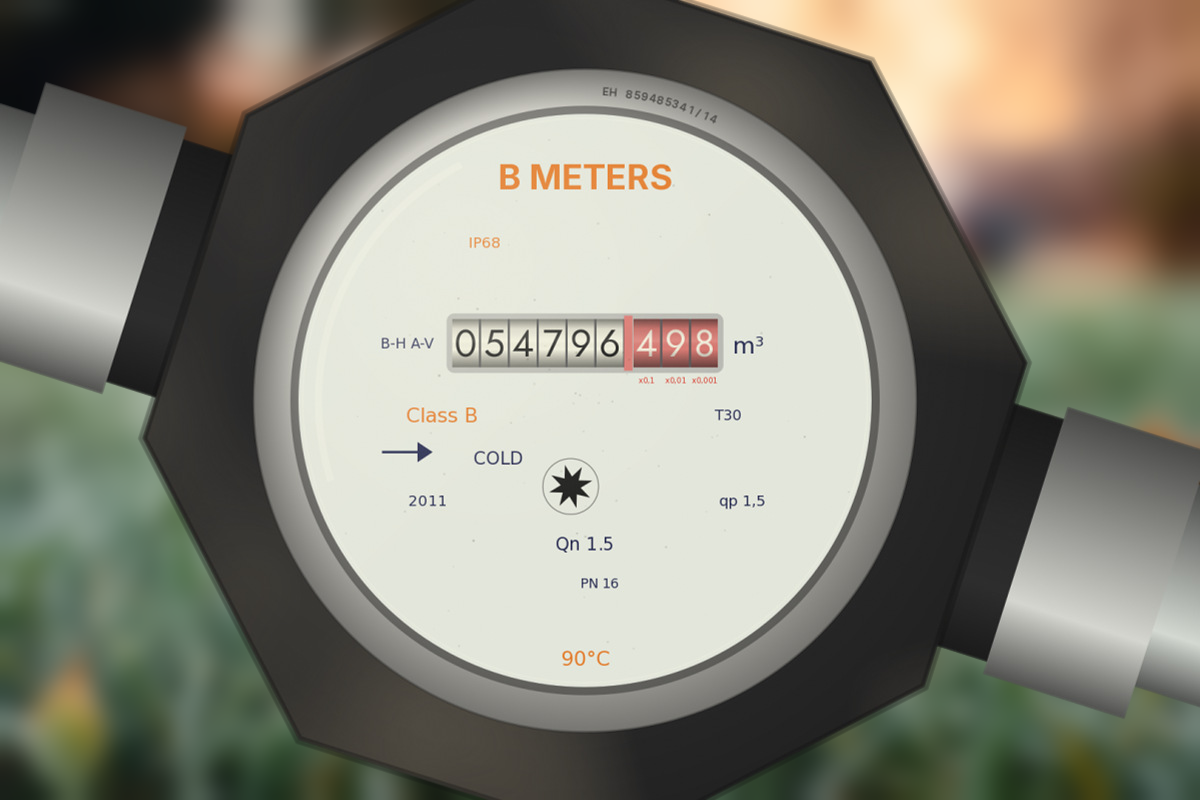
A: 54796.498 m³
